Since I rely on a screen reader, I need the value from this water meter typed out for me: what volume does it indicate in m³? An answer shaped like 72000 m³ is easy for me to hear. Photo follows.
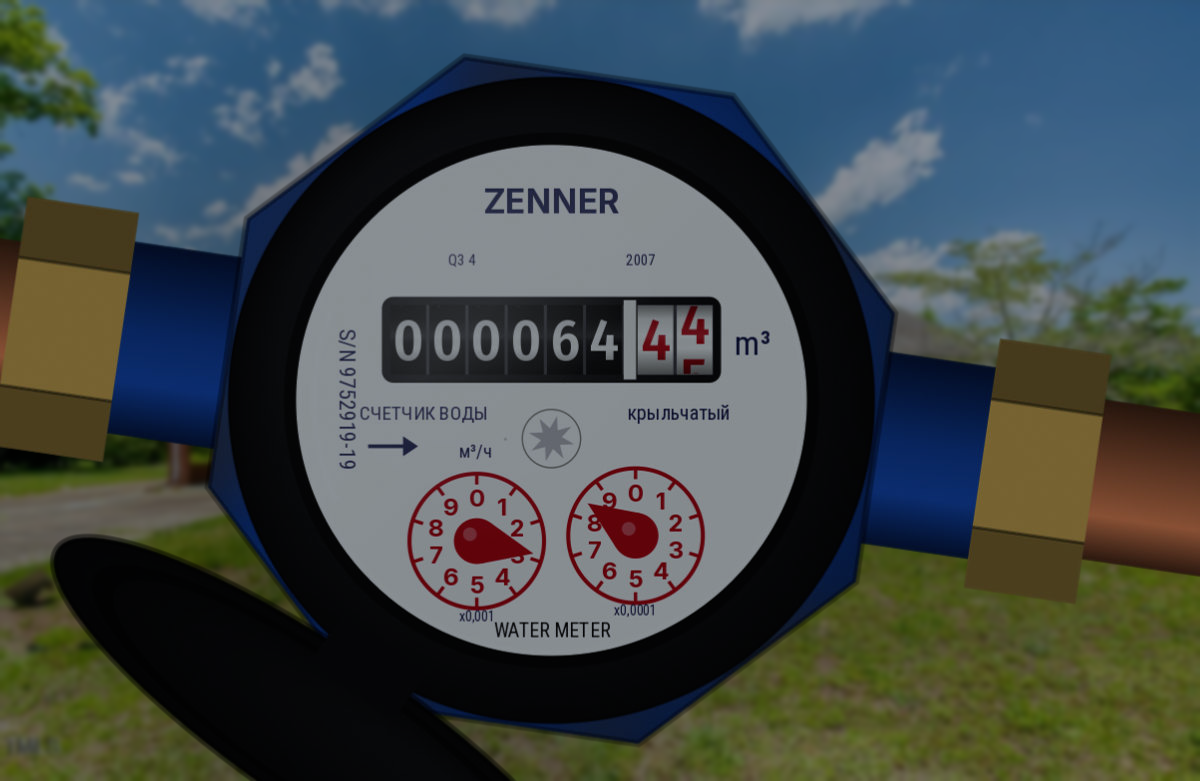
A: 64.4428 m³
